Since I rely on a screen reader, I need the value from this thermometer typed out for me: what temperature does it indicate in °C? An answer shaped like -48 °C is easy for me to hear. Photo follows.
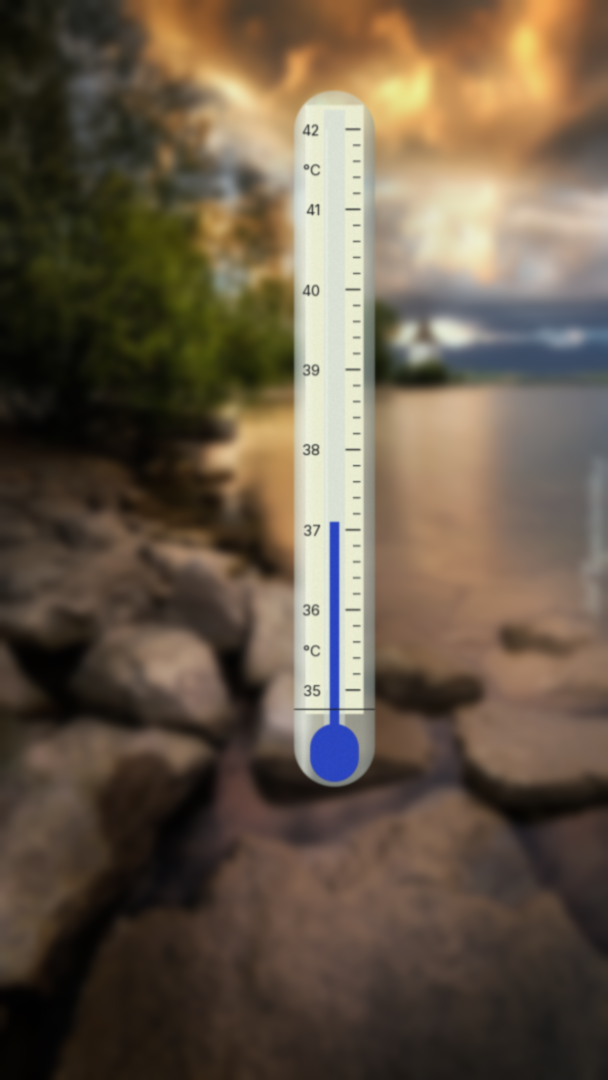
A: 37.1 °C
